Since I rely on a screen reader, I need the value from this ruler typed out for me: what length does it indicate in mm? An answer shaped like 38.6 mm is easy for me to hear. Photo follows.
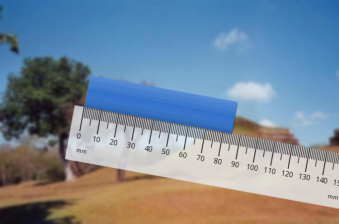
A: 85 mm
